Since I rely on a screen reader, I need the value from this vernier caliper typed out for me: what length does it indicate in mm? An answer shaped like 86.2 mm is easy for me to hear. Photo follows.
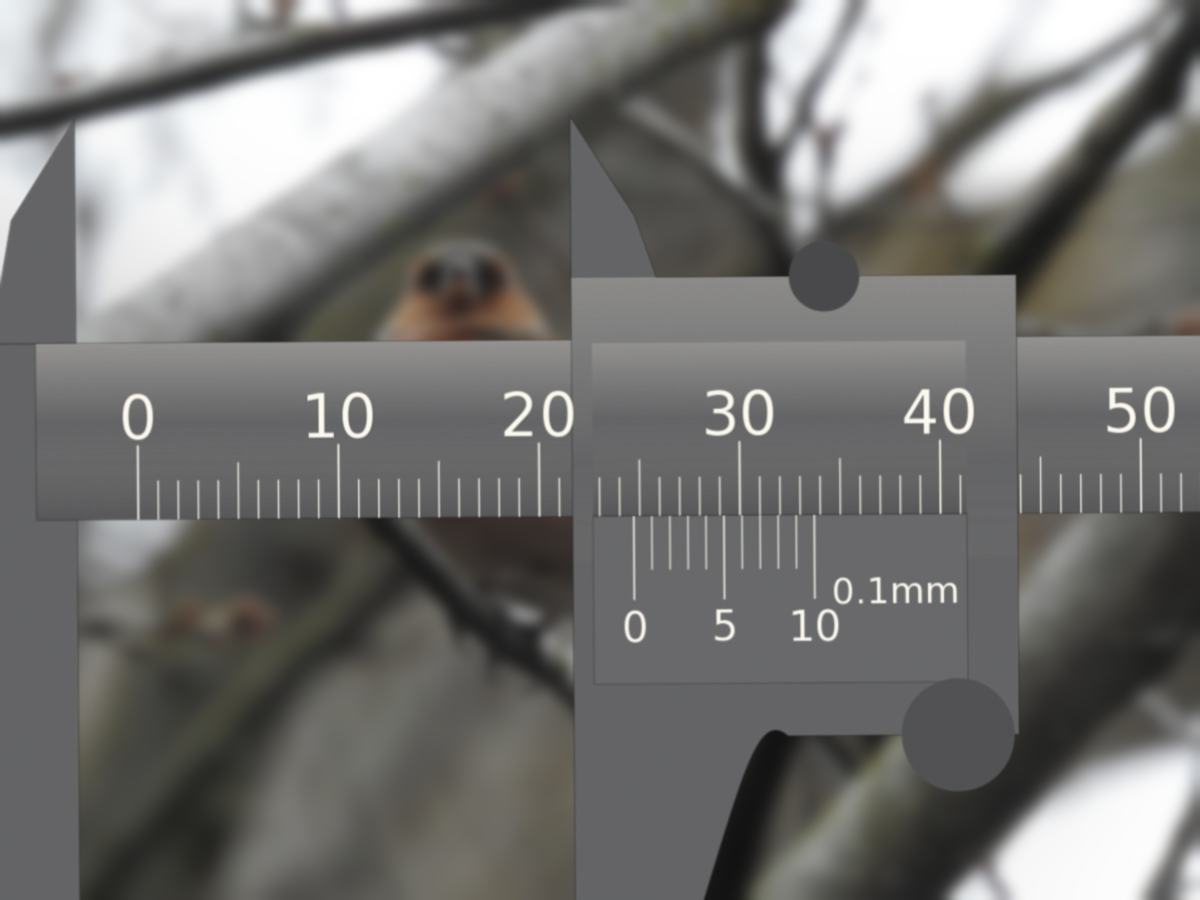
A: 24.7 mm
